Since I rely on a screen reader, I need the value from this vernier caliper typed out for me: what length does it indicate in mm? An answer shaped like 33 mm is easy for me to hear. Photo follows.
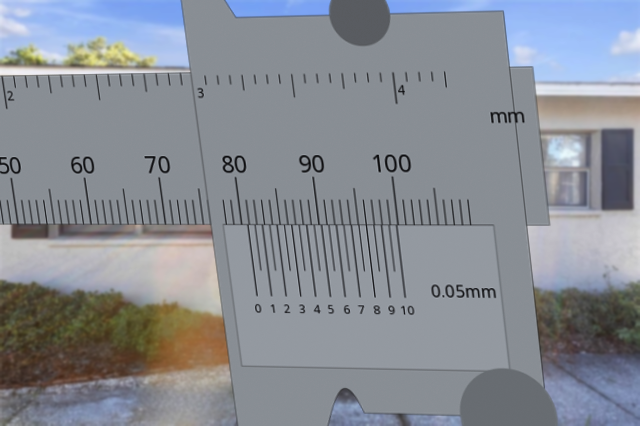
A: 80.8 mm
